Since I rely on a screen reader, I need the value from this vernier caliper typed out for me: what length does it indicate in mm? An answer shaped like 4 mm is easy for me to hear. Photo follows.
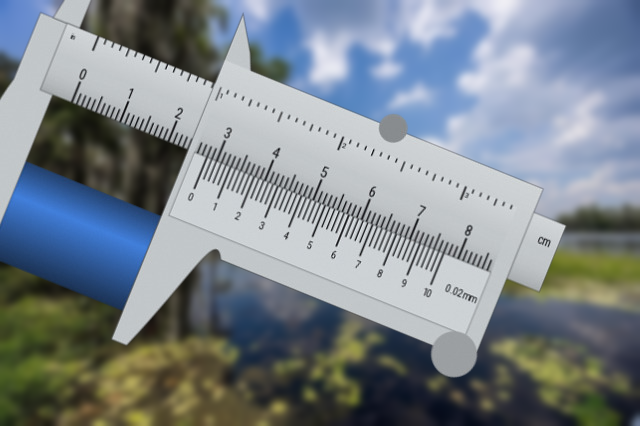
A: 28.0 mm
